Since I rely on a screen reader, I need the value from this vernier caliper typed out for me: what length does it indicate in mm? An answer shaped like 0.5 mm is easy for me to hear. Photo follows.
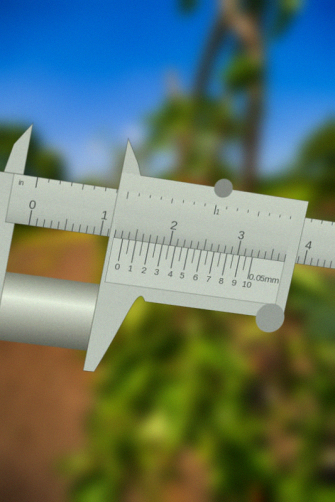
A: 13.2 mm
